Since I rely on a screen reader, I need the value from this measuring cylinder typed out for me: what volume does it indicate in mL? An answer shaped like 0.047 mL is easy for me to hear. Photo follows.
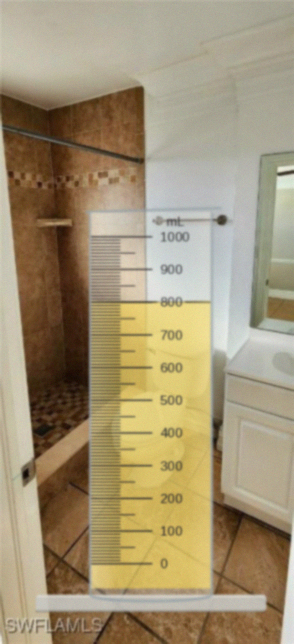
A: 800 mL
